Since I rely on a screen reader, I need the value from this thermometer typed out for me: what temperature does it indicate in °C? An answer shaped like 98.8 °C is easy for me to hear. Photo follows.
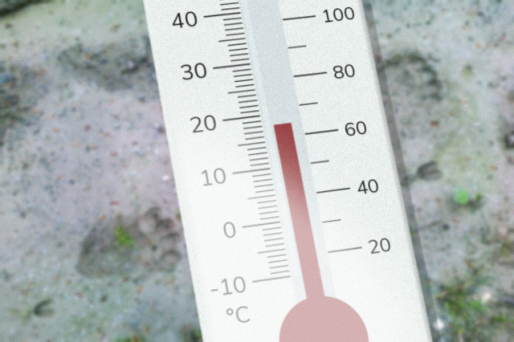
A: 18 °C
